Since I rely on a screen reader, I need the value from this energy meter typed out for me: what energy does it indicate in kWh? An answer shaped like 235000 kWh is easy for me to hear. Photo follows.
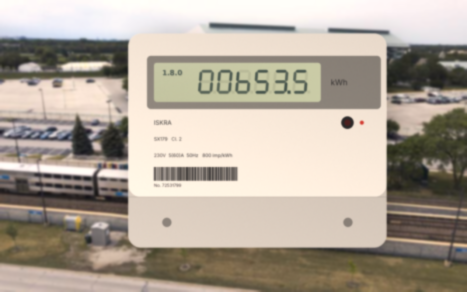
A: 653.5 kWh
